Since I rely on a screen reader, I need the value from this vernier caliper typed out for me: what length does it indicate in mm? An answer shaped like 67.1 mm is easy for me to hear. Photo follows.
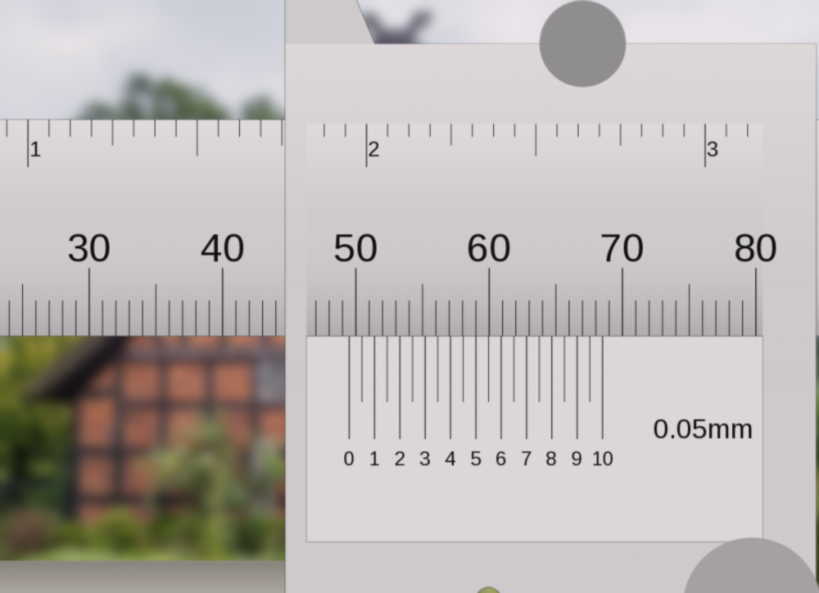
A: 49.5 mm
